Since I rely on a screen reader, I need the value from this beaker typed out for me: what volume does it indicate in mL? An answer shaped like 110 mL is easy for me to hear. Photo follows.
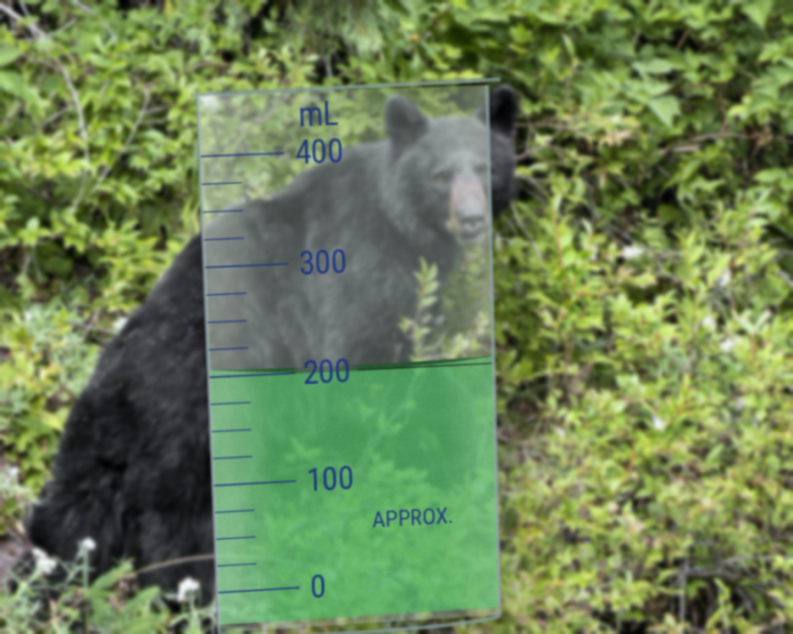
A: 200 mL
